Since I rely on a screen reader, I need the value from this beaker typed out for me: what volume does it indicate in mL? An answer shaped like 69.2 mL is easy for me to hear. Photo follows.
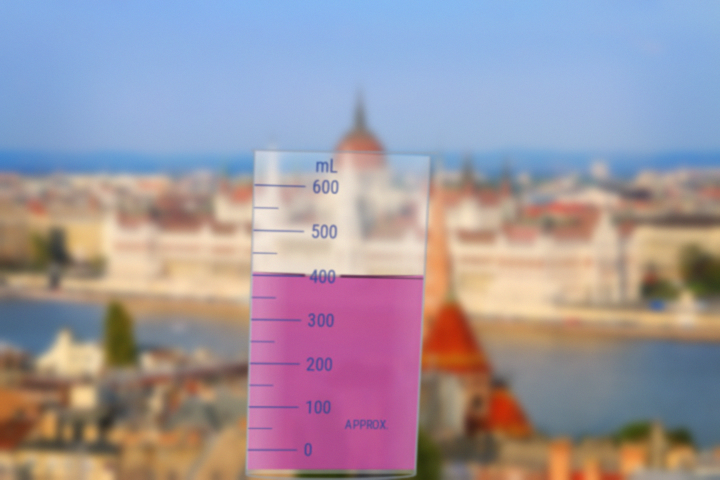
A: 400 mL
